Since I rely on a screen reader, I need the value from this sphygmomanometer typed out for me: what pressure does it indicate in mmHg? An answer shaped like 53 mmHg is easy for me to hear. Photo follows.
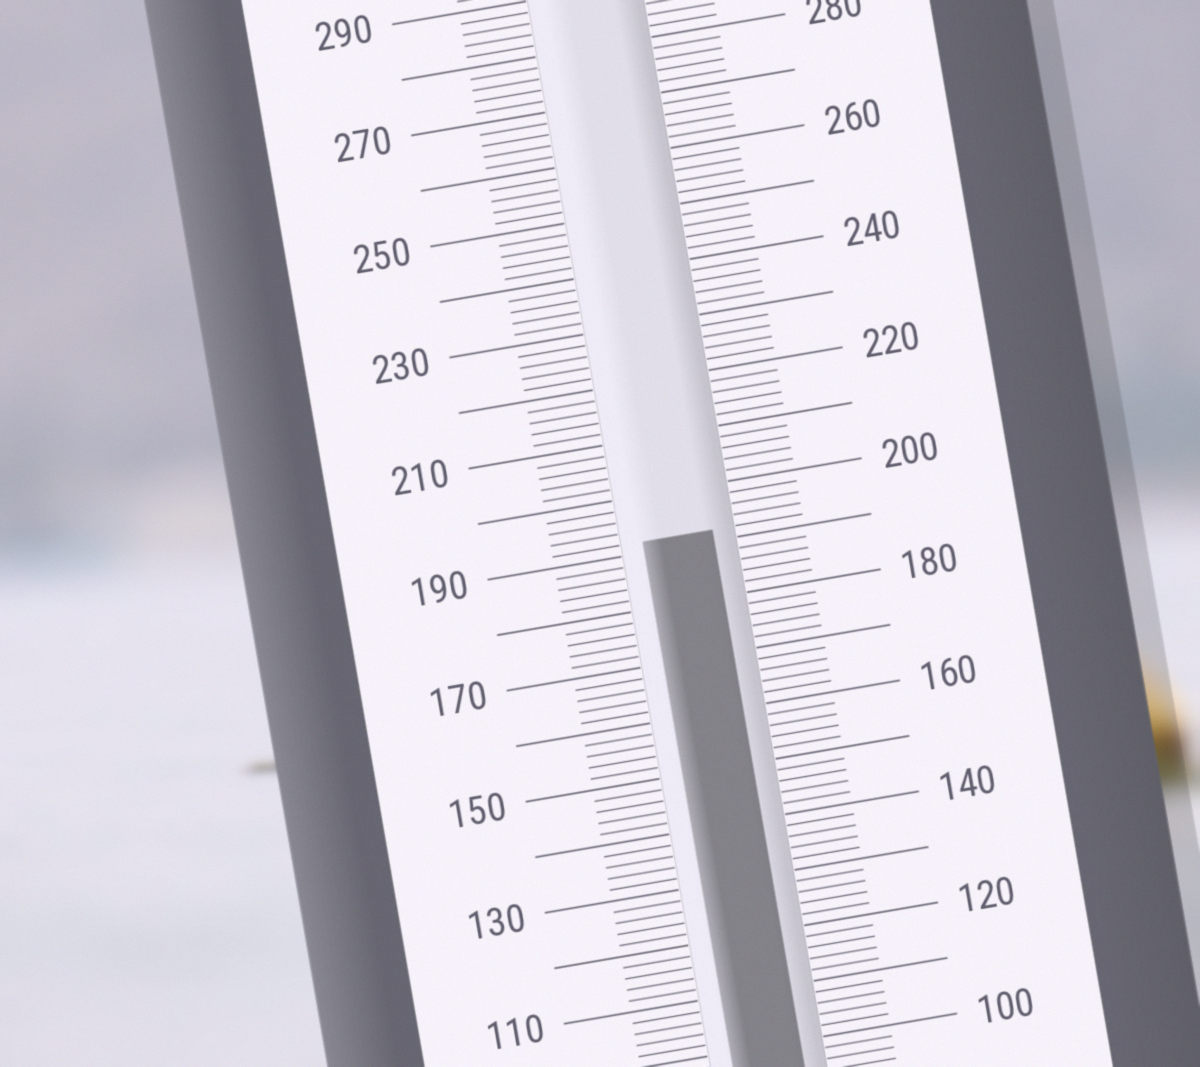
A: 192 mmHg
